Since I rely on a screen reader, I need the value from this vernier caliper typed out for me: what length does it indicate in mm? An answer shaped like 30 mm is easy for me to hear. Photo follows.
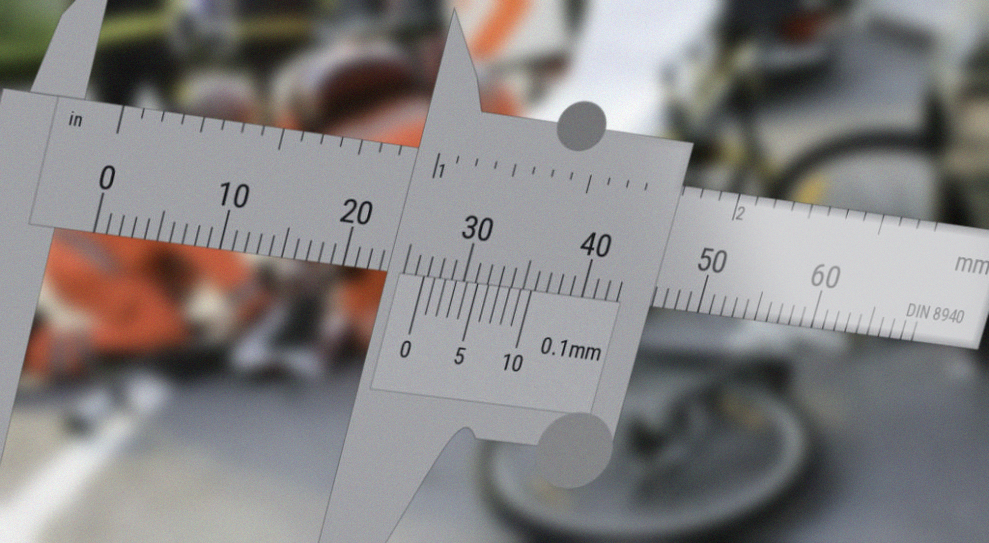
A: 26.7 mm
